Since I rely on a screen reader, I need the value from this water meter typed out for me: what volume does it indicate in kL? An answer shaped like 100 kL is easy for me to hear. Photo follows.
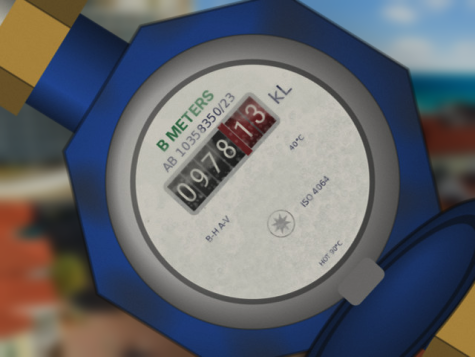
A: 978.13 kL
